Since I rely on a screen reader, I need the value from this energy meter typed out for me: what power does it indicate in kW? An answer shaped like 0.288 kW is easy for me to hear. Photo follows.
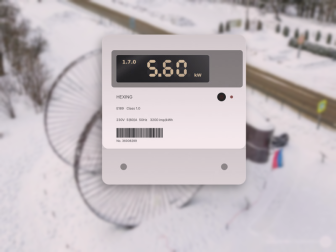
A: 5.60 kW
